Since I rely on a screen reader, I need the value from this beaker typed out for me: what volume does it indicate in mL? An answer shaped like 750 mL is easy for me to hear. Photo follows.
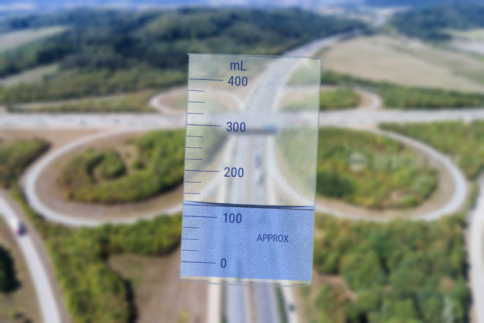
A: 125 mL
